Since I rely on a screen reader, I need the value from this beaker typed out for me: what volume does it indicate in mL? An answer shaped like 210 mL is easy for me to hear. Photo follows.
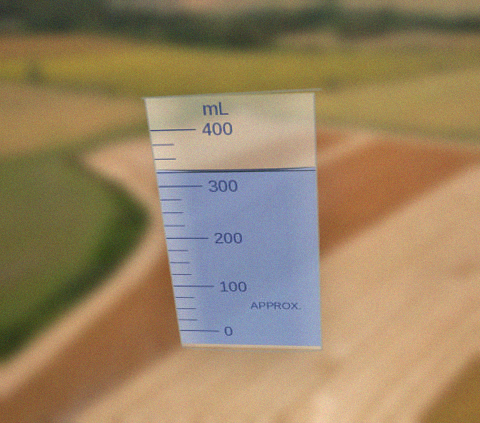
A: 325 mL
